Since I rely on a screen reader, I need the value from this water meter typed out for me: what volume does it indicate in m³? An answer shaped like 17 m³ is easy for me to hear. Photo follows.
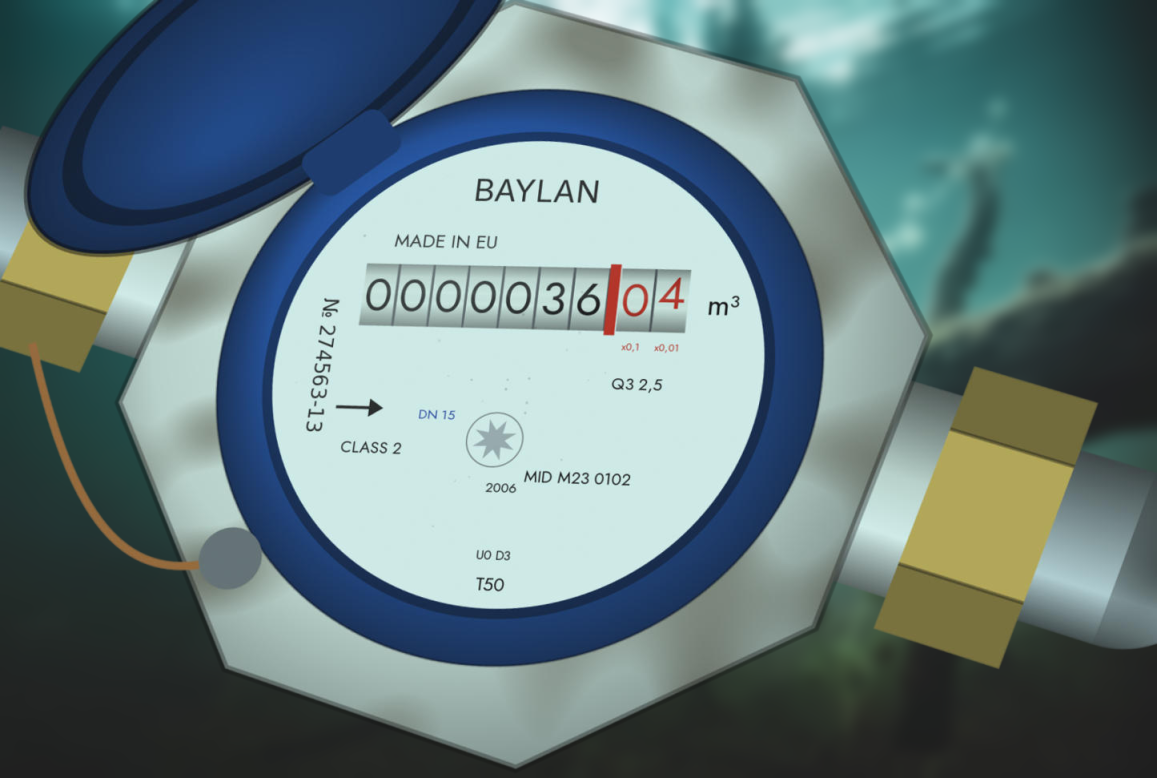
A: 36.04 m³
